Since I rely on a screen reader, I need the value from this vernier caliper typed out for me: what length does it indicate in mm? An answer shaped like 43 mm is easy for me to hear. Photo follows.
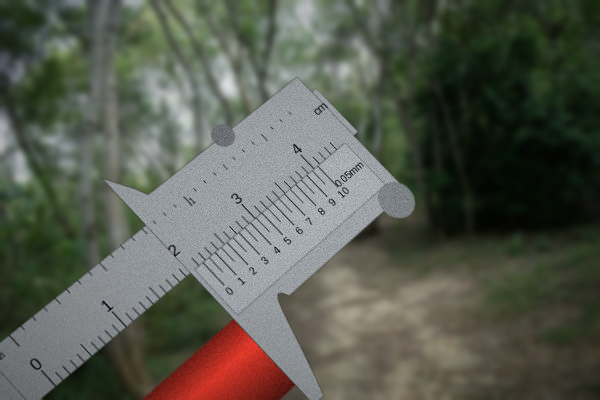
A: 21.6 mm
